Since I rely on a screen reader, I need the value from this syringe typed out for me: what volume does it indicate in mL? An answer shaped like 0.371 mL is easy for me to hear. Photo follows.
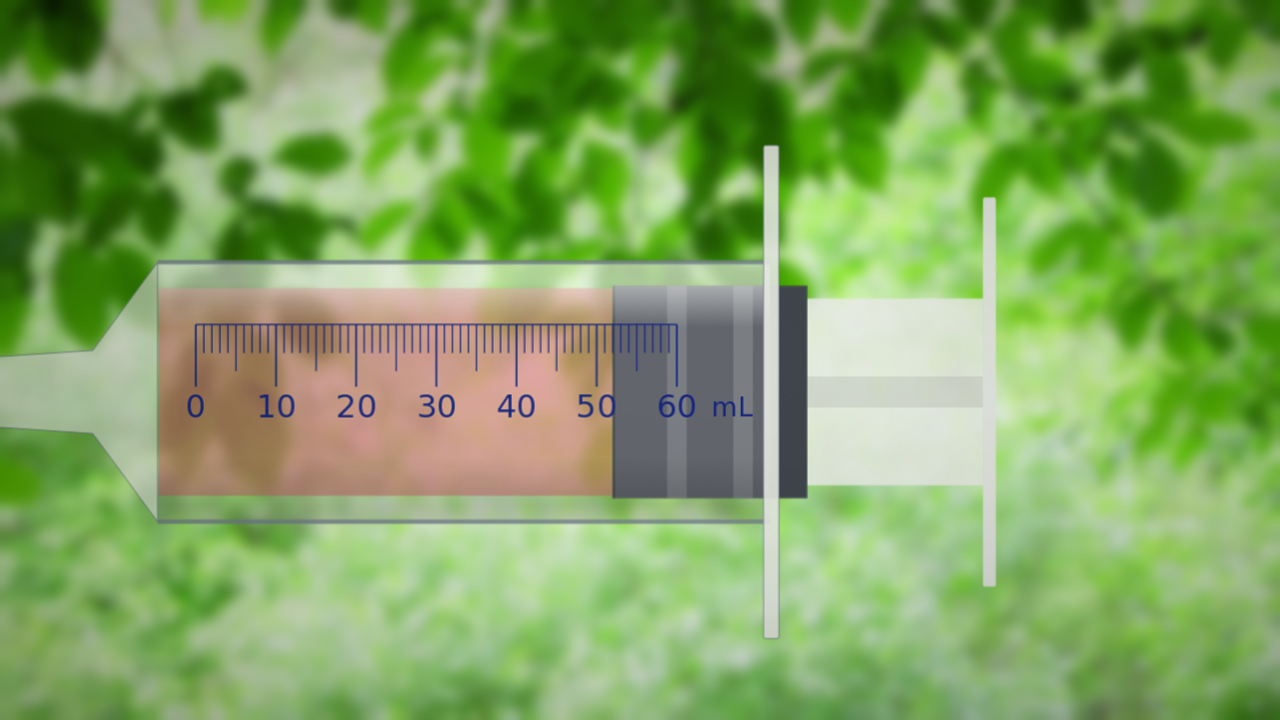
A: 52 mL
